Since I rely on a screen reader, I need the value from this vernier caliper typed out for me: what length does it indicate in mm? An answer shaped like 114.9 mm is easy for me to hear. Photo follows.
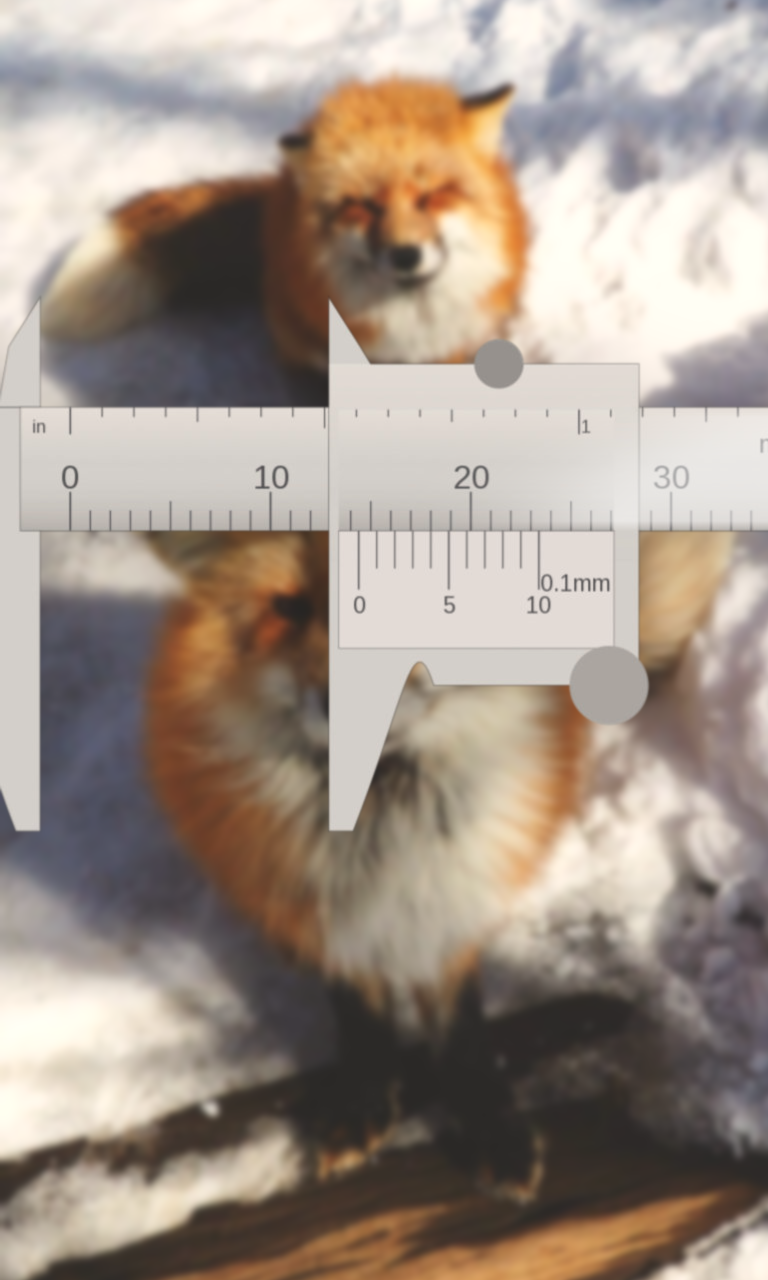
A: 14.4 mm
